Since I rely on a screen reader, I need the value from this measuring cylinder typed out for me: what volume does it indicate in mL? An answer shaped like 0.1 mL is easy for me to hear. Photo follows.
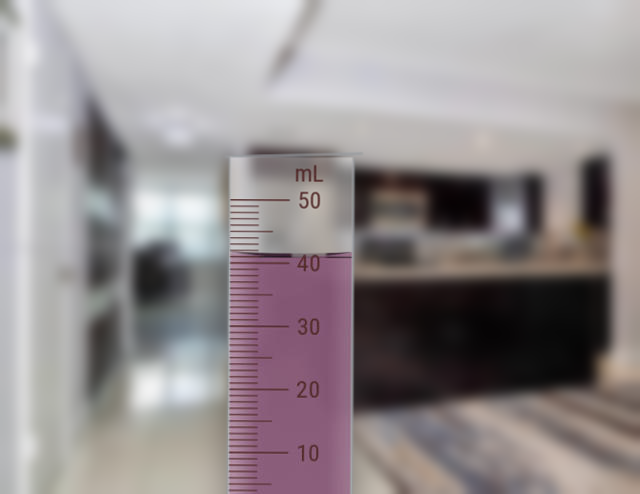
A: 41 mL
